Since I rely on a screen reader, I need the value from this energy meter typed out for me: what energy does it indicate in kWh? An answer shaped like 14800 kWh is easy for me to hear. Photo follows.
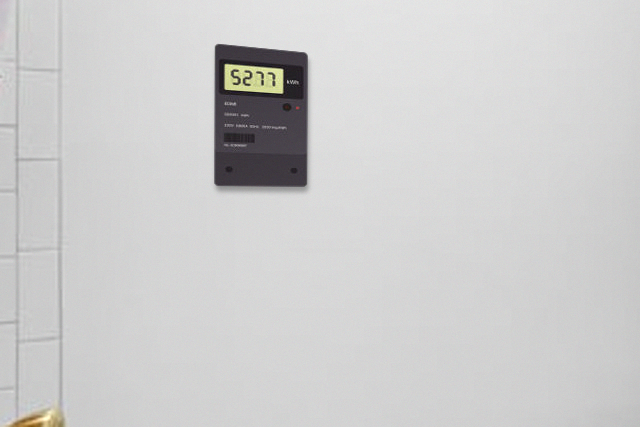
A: 5277 kWh
